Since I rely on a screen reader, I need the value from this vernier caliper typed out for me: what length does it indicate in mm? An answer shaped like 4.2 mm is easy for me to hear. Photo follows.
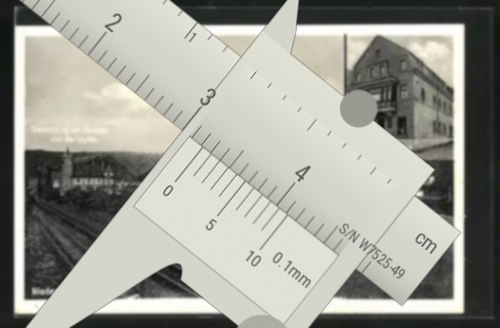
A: 32.2 mm
